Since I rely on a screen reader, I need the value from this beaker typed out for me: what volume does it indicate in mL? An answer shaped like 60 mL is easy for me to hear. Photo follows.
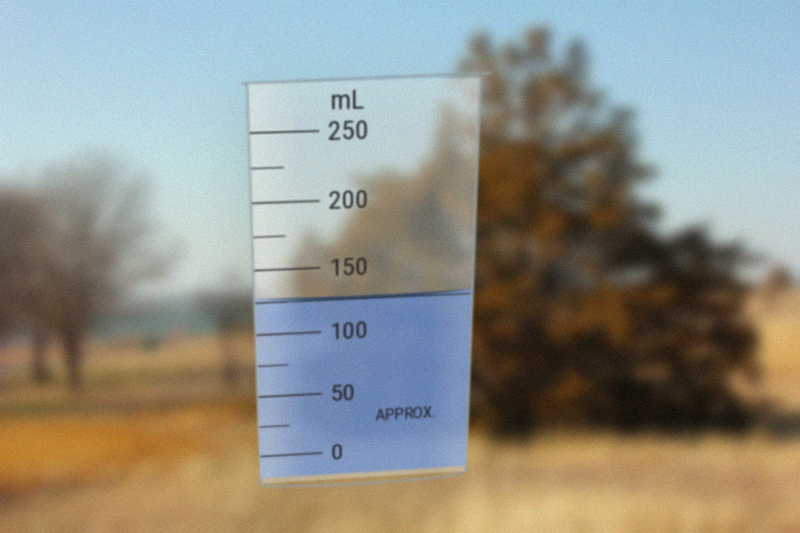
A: 125 mL
